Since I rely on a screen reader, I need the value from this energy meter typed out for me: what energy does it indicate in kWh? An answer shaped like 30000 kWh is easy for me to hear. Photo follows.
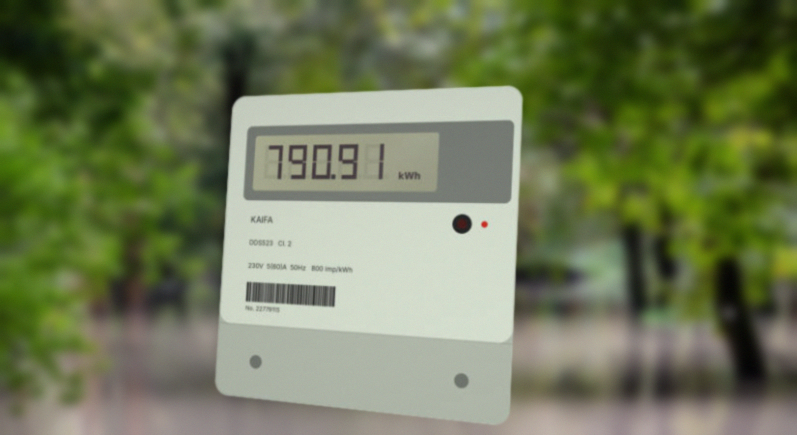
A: 790.91 kWh
